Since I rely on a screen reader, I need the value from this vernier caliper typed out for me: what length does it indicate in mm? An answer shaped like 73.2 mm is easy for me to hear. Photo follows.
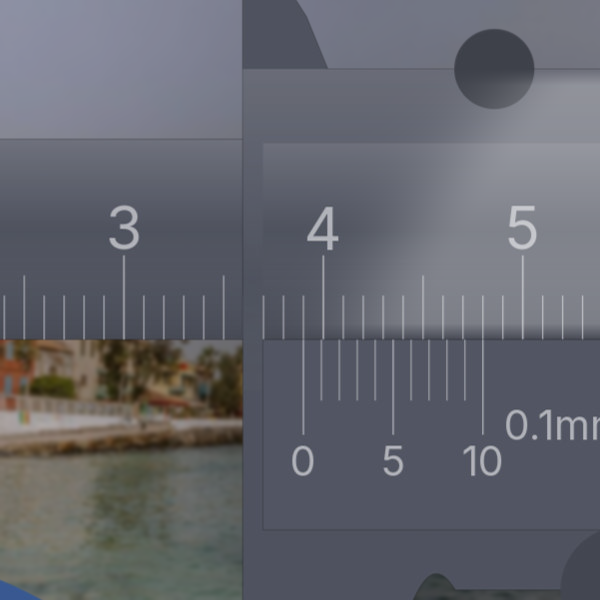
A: 39.0 mm
